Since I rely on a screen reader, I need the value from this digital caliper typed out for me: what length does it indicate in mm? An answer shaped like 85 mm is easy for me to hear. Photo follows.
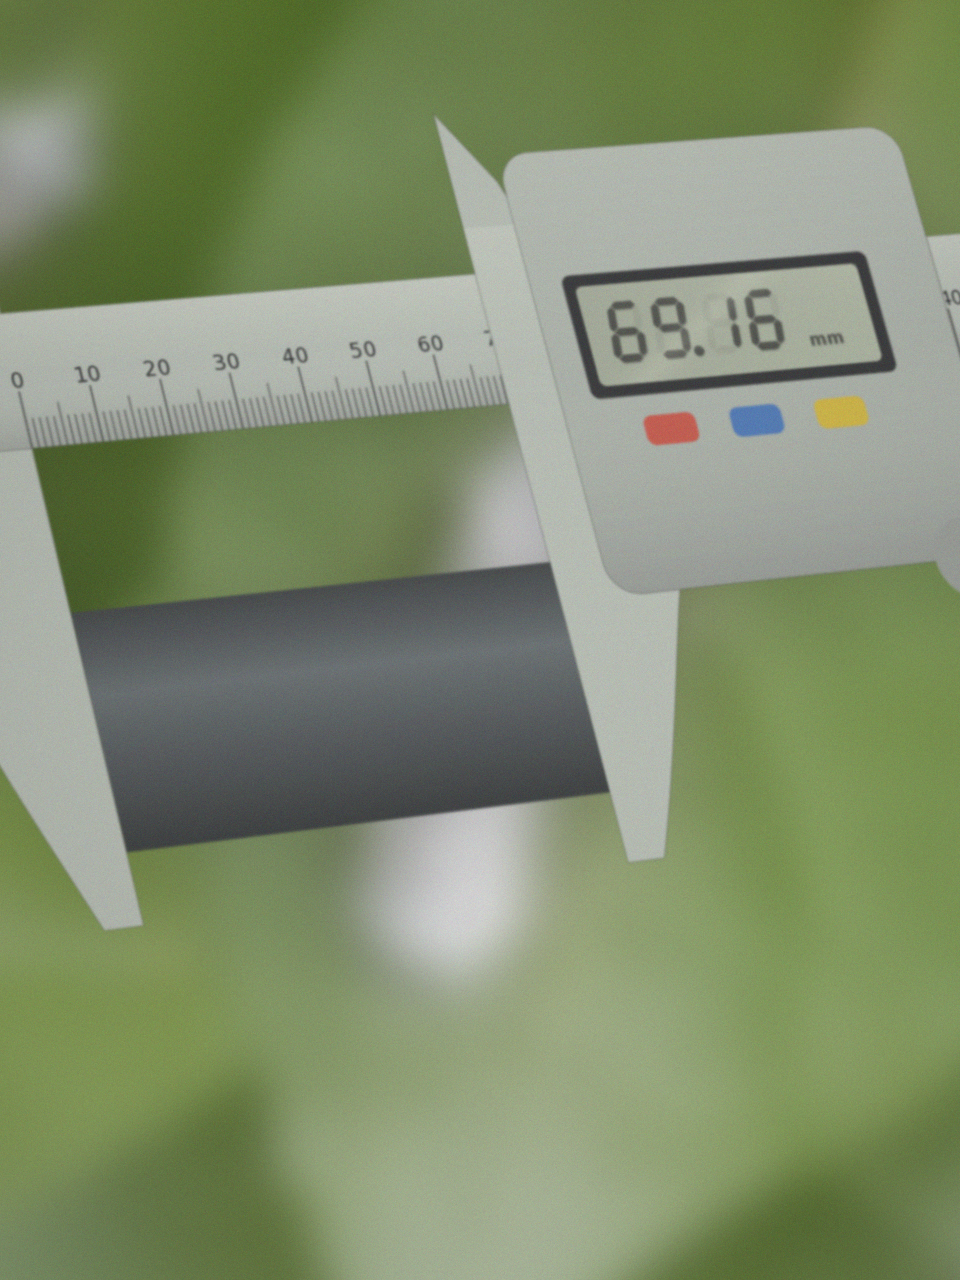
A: 69.16 mm
